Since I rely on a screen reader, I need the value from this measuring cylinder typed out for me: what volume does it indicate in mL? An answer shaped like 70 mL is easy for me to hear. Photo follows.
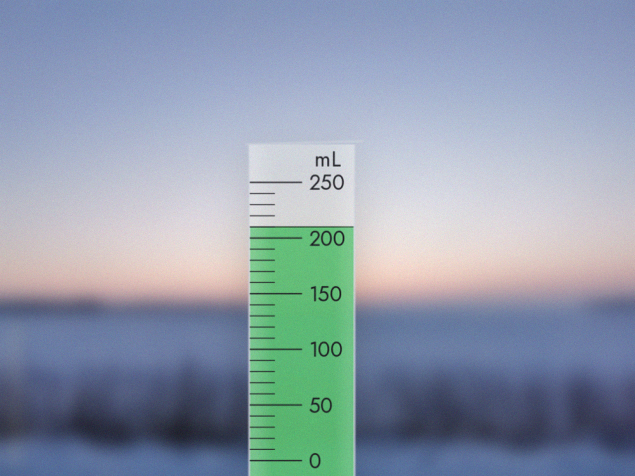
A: 210 mL
